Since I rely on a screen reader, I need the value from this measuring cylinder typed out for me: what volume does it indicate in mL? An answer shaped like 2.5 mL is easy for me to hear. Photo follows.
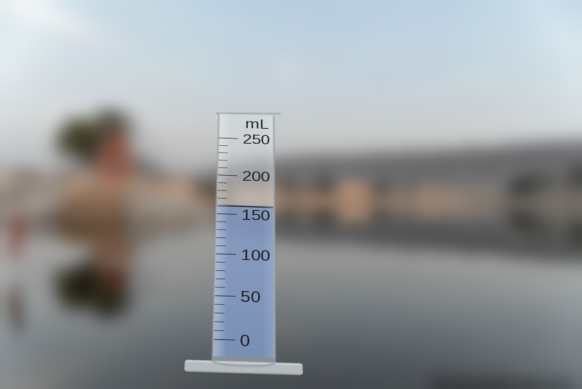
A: 160 mL
